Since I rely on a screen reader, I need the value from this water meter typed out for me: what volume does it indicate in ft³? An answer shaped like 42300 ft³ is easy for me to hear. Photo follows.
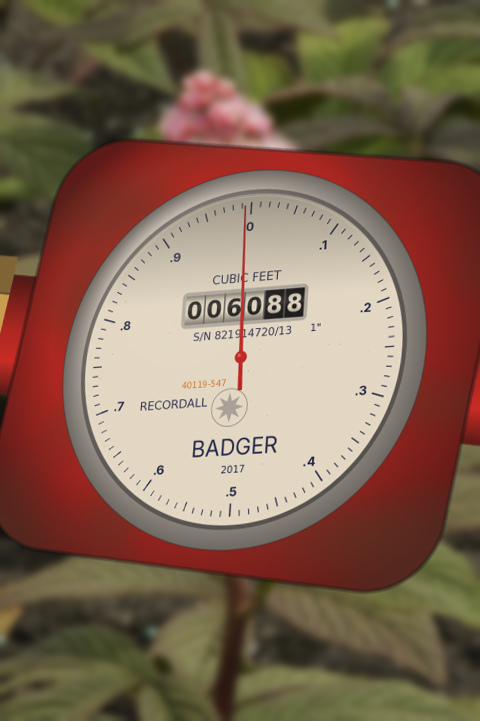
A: 6087.99 ft³
